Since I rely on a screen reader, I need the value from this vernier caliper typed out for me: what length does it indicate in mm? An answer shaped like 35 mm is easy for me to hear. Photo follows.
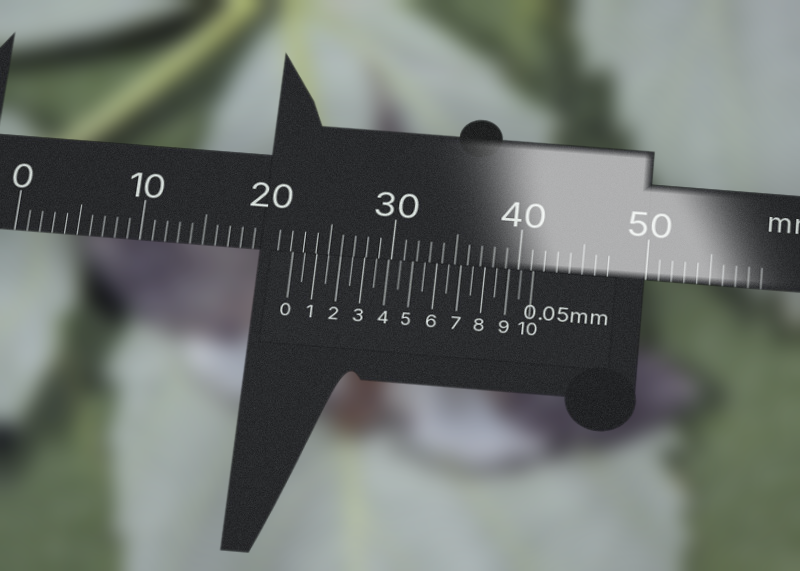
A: 22.2 mm
